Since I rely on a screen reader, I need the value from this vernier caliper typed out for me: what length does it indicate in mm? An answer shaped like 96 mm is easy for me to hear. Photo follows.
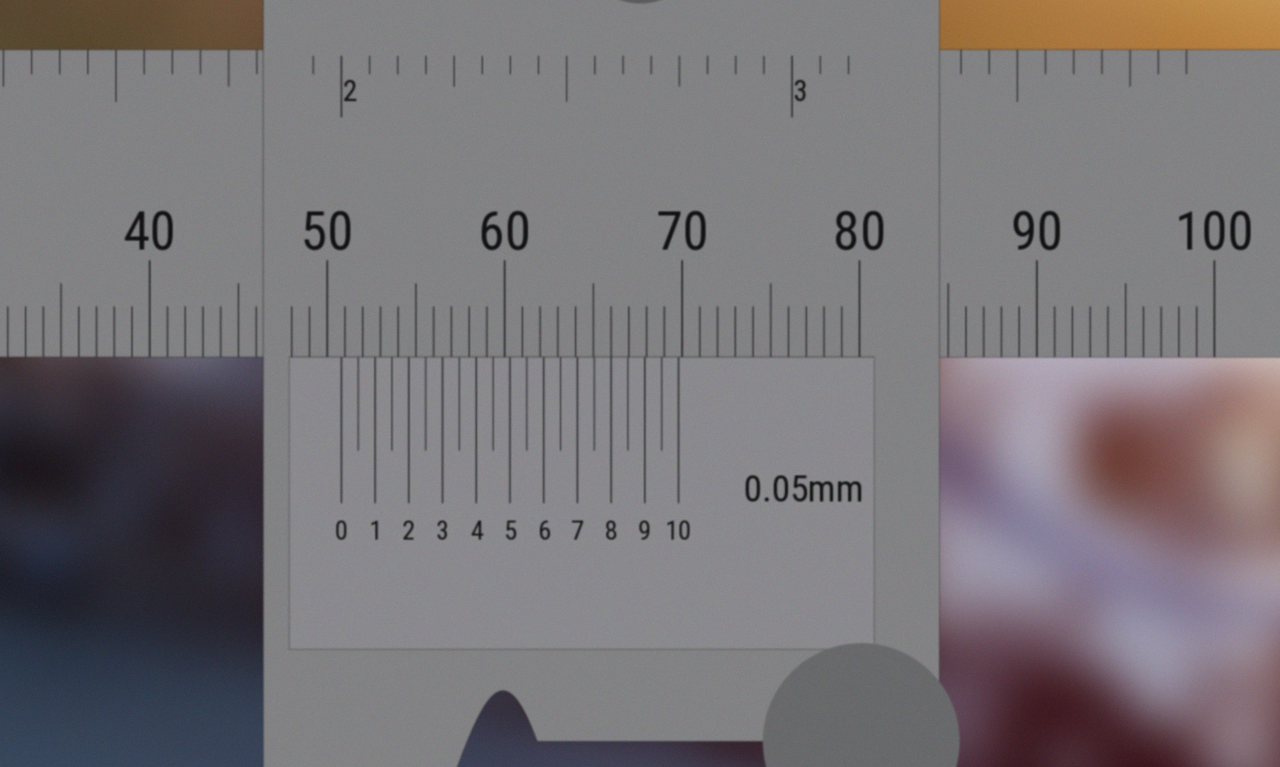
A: 50.8 mm
